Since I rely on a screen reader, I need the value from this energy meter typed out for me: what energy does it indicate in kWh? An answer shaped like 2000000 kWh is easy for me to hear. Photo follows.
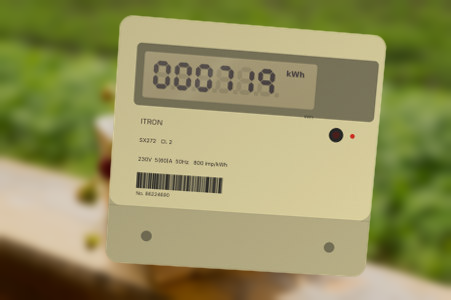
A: 719 kWh
